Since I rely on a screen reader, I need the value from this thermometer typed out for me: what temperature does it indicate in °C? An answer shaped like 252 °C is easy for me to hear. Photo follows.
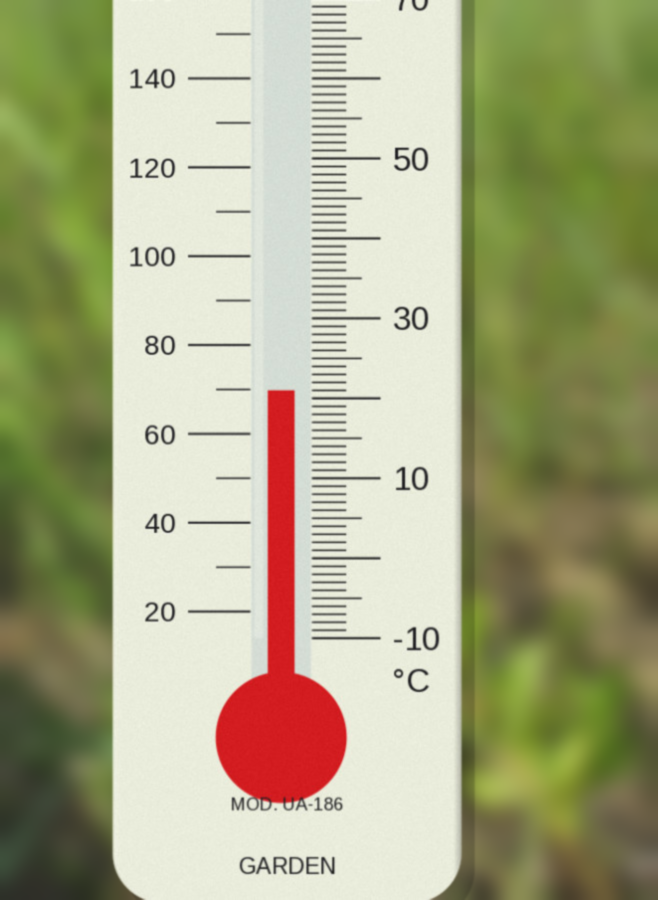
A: 21 °C
